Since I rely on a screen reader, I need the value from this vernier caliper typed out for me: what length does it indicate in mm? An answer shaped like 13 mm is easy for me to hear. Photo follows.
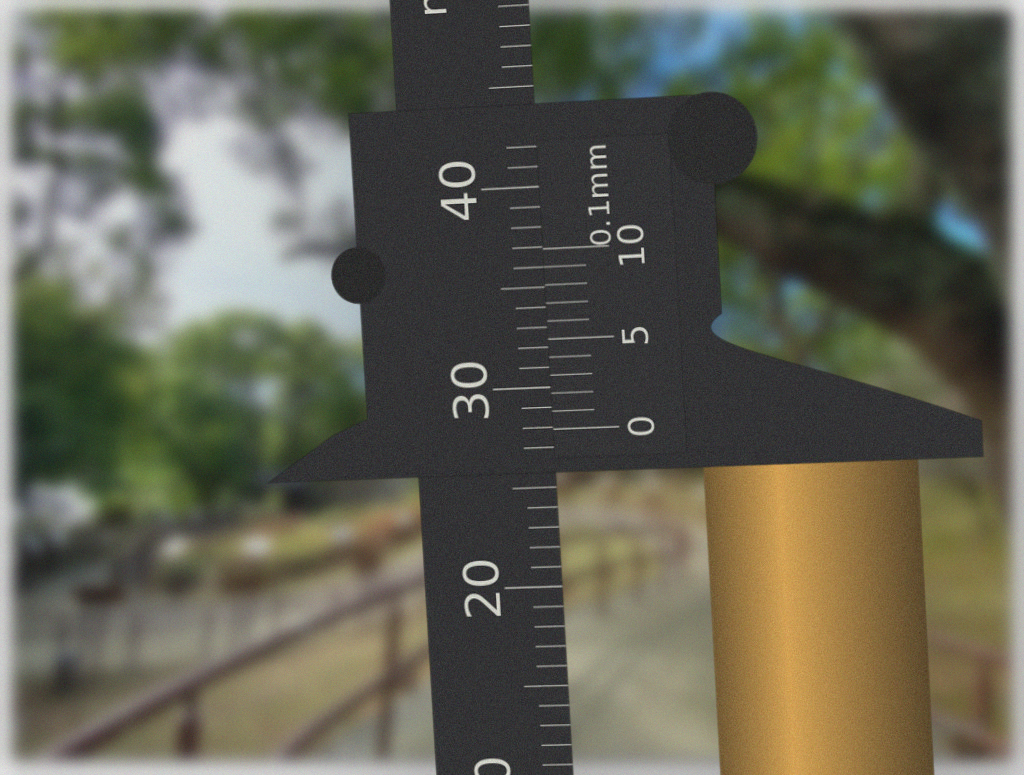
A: 27.9 mm
